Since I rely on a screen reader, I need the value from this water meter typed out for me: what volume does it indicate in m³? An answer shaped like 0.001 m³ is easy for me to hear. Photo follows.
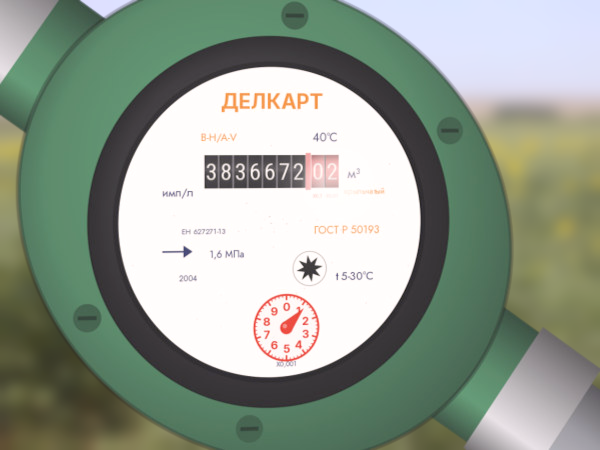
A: 3836672.021 m³
